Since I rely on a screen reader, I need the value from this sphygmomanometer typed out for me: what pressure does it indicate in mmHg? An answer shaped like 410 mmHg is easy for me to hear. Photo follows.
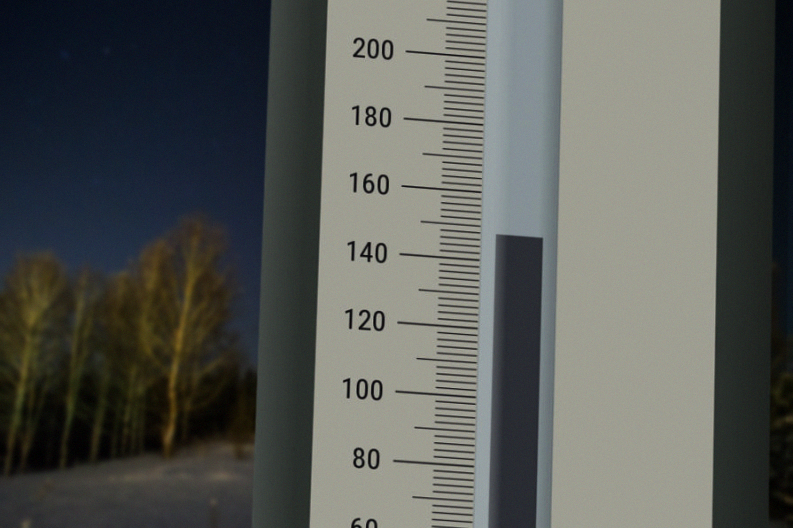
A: 148 mmHg
